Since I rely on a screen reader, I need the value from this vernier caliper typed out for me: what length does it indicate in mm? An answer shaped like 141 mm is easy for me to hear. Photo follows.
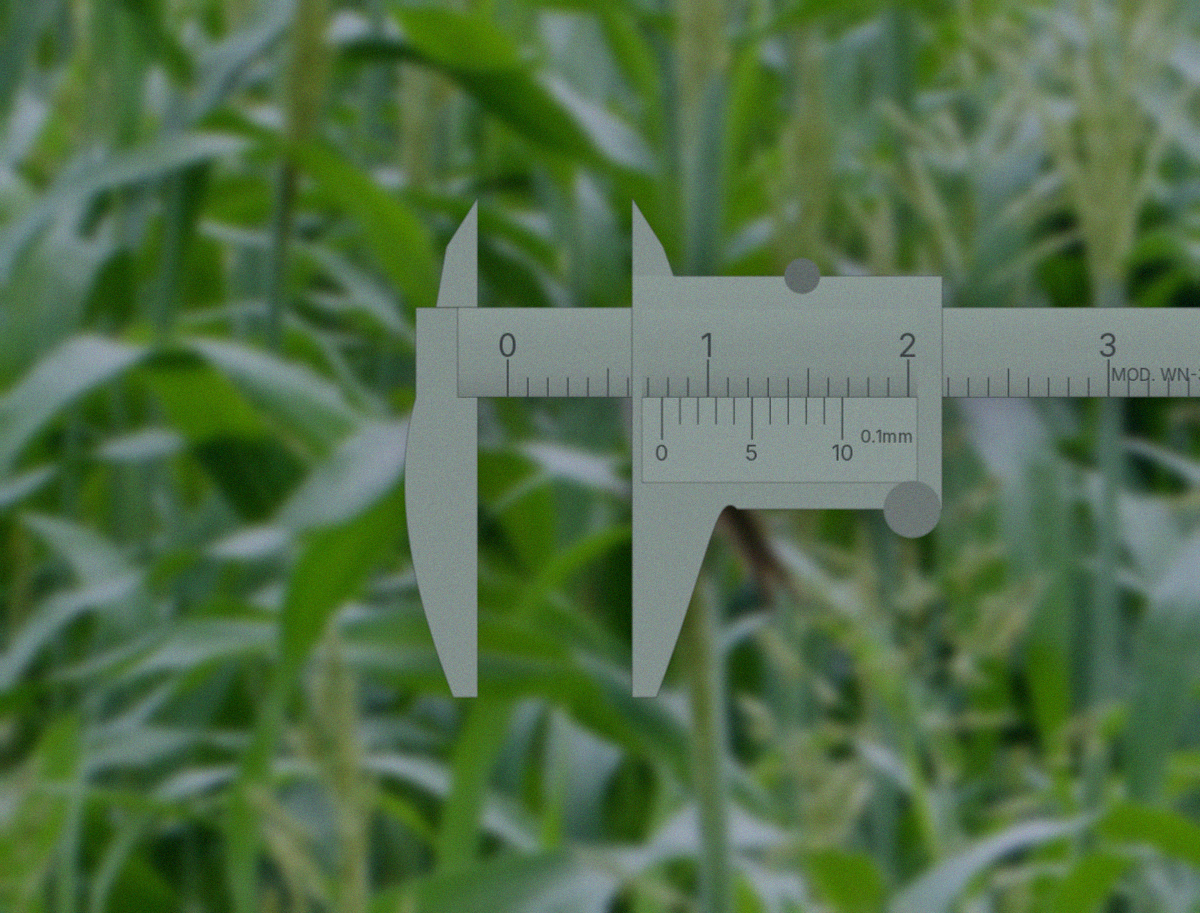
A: 7.7 mm
